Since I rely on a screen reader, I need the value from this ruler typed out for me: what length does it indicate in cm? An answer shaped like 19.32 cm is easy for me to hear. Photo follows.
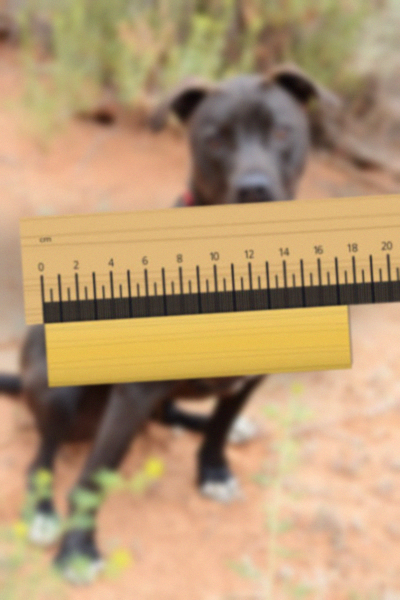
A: 17.5 cm
